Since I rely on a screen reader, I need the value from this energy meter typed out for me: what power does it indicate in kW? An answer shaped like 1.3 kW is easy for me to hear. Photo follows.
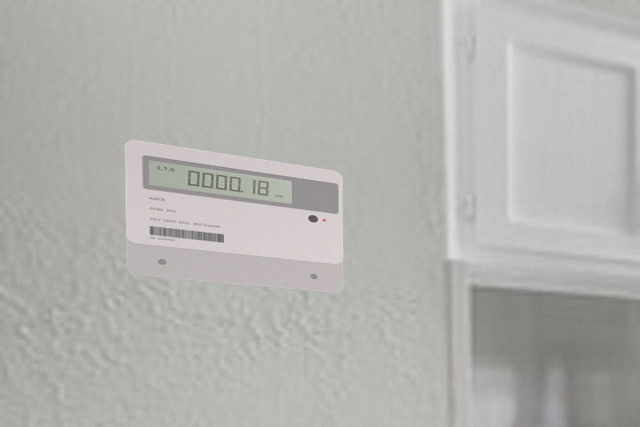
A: 0.18 kW
